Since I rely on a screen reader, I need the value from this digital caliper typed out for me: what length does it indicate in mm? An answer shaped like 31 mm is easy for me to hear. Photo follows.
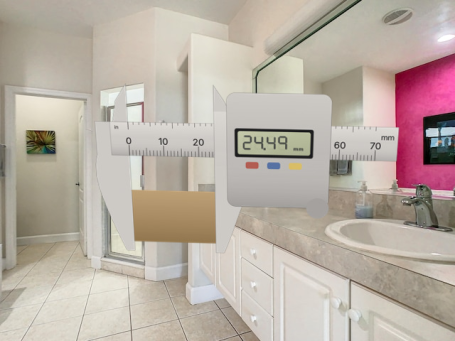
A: 24.49 mm
